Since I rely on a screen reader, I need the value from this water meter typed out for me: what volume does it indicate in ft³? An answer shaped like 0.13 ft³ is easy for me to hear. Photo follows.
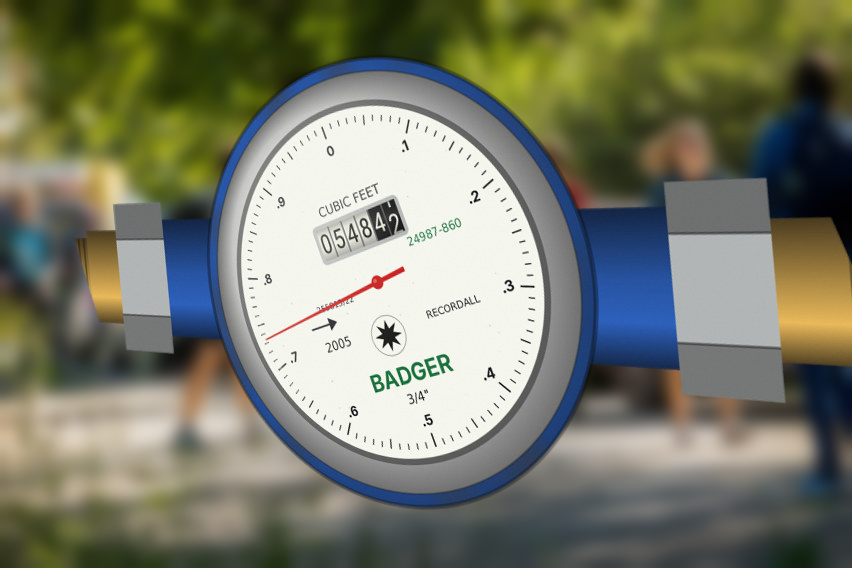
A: 54841.73 ft³
